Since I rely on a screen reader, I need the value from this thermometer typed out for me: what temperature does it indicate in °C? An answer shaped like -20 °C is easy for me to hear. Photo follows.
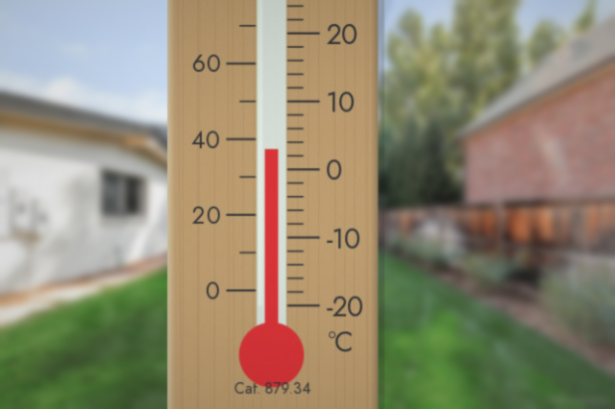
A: 3 °C
